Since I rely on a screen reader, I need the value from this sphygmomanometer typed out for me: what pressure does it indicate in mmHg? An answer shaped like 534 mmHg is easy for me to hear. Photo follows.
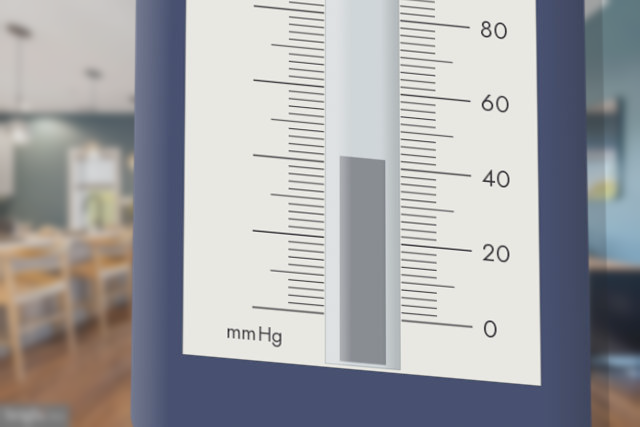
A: 42 mmHg
